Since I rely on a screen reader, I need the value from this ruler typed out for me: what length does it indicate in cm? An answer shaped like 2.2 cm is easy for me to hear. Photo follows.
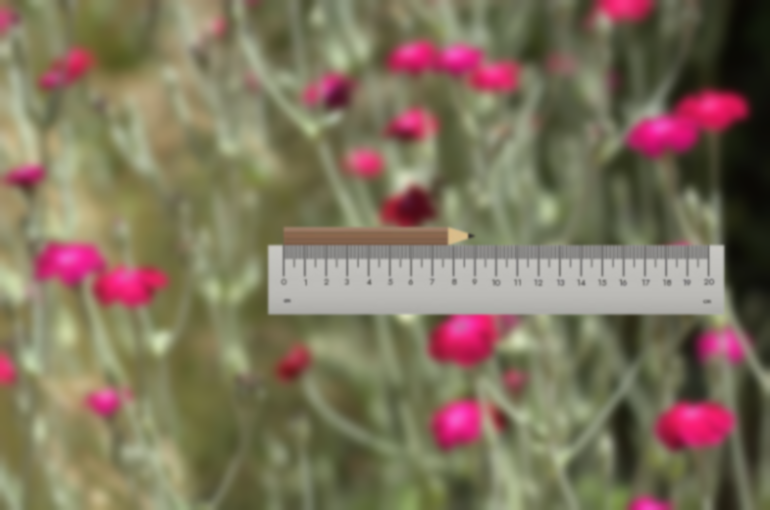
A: 9 cm
